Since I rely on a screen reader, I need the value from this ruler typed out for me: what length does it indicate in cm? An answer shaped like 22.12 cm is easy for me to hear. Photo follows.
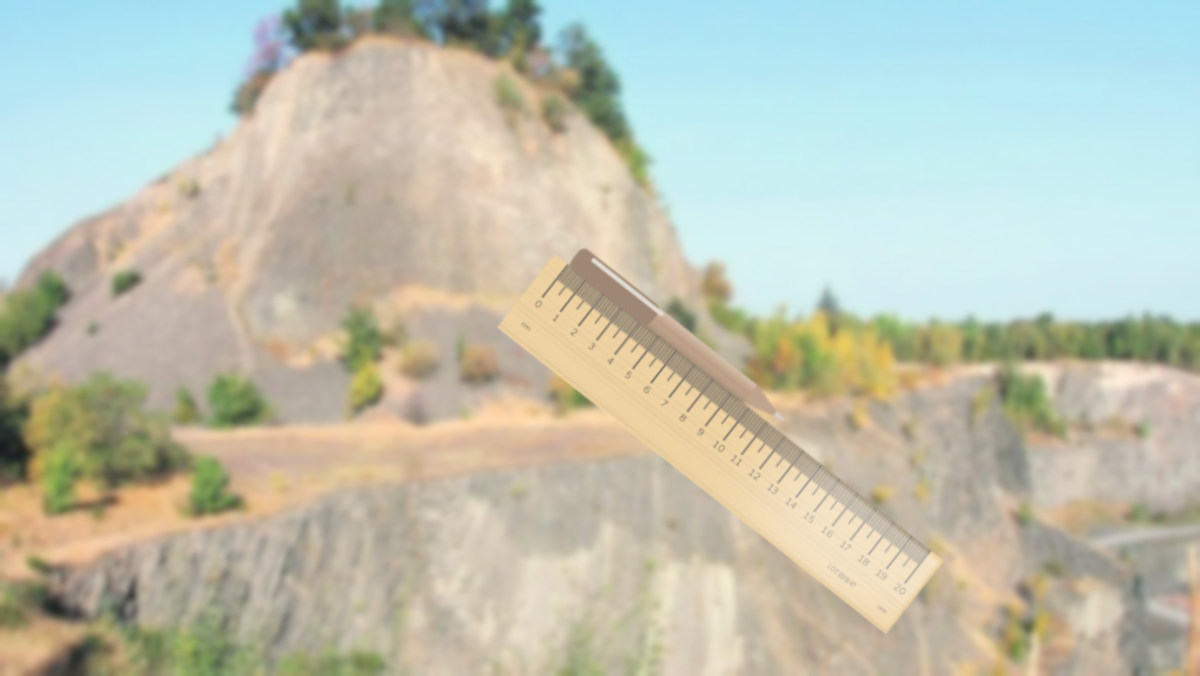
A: 11.5 cm
